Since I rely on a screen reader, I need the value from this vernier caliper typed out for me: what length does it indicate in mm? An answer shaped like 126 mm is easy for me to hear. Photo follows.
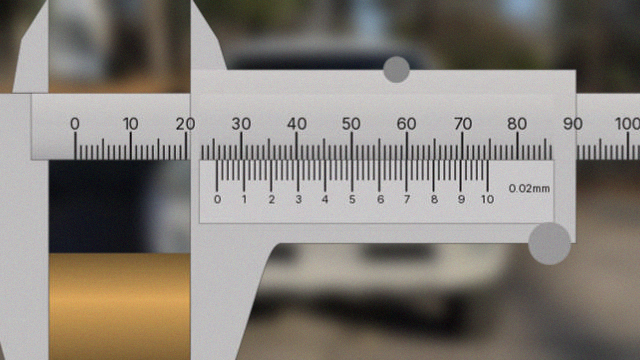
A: 25.6 mm
